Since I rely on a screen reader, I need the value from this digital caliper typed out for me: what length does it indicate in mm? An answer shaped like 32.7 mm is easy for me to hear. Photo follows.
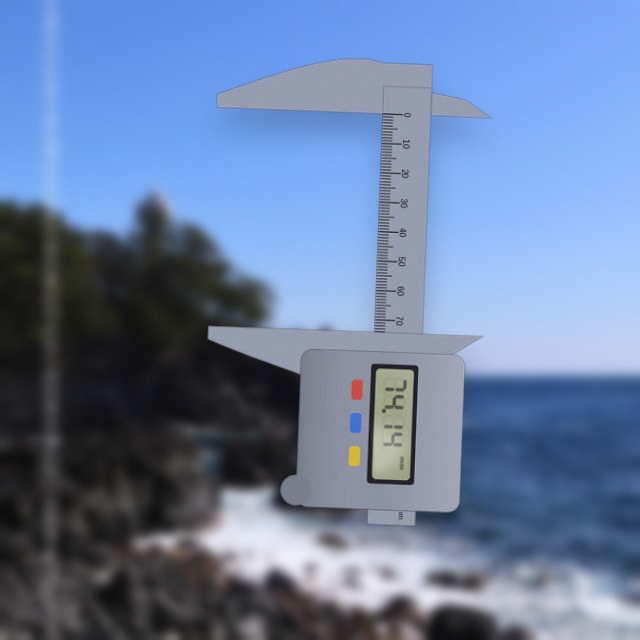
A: 74.14 mm
